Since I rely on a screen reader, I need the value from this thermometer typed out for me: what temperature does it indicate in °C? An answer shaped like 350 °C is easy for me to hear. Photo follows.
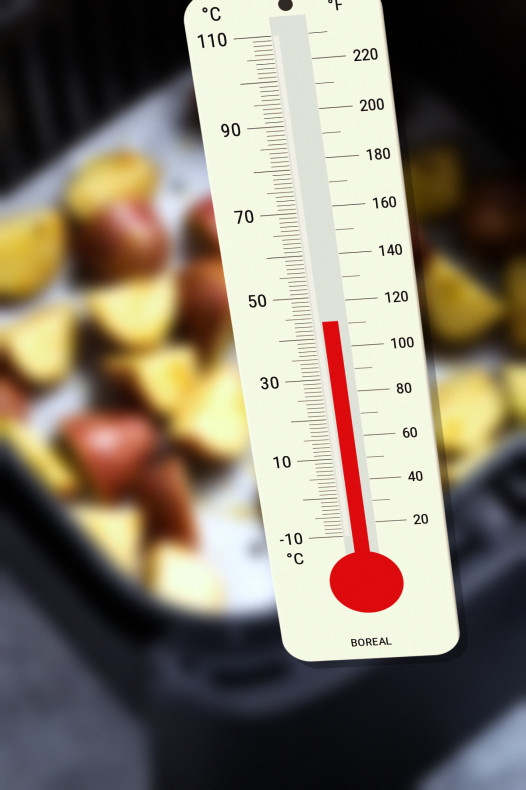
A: 44 °C
